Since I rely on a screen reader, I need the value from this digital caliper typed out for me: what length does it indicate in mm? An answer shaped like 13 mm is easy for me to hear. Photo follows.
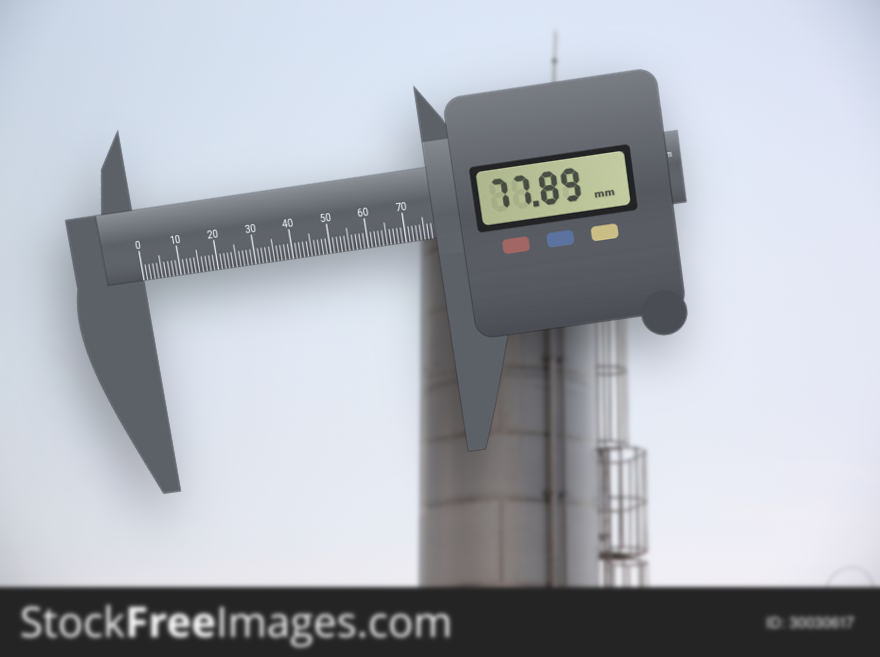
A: 77.89 mm
